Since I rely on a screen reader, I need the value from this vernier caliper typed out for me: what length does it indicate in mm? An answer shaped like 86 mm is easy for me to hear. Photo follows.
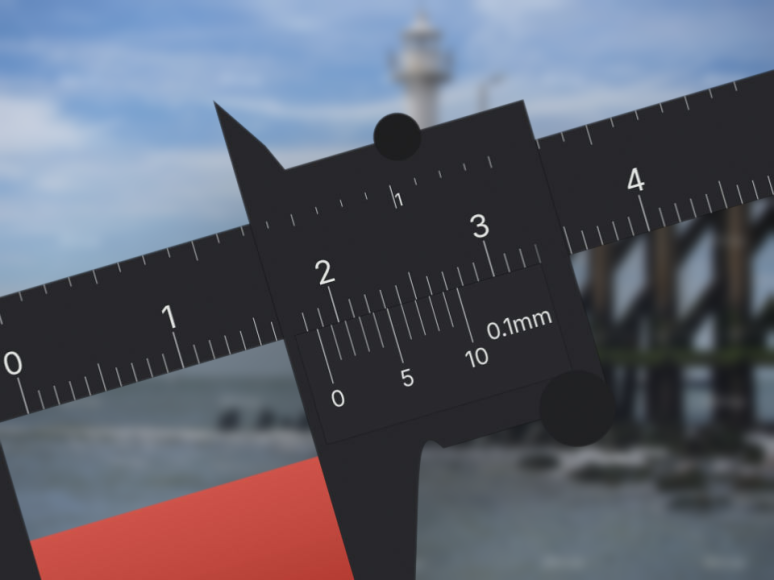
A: 18.6 mm
